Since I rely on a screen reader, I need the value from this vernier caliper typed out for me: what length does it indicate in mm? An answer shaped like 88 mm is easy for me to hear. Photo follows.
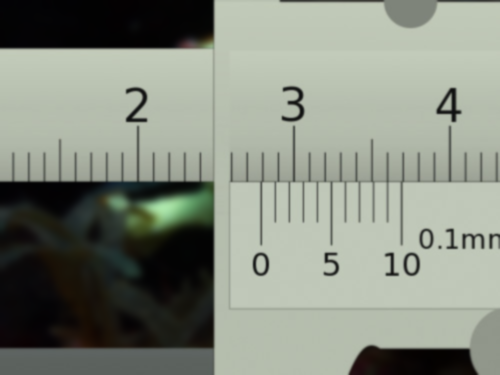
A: 27.9 mm
